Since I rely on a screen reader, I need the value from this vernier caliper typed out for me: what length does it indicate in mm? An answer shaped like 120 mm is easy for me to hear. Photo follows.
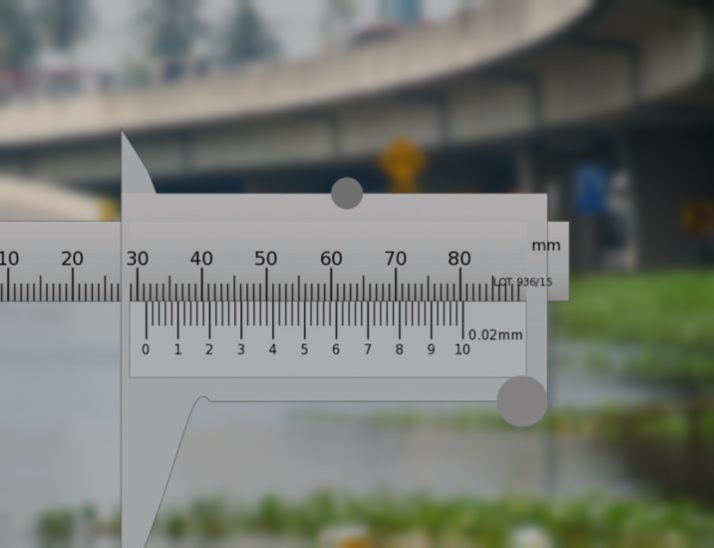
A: 31.4 mm
